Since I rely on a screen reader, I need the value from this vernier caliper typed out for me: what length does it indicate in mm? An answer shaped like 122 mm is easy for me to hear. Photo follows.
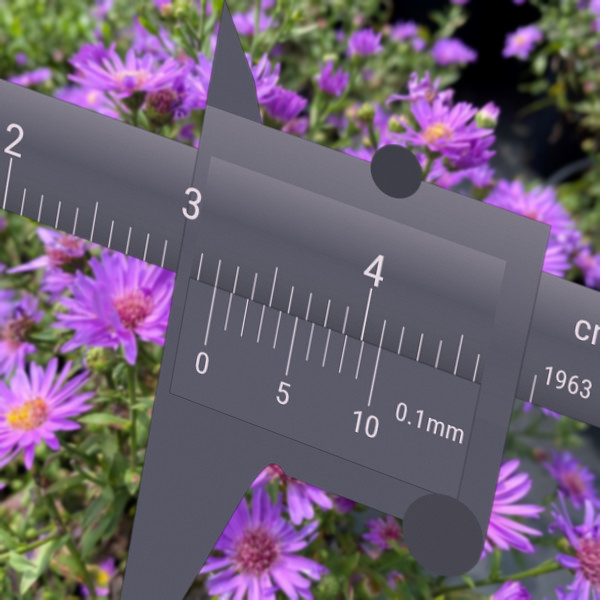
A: 32.0 mm
